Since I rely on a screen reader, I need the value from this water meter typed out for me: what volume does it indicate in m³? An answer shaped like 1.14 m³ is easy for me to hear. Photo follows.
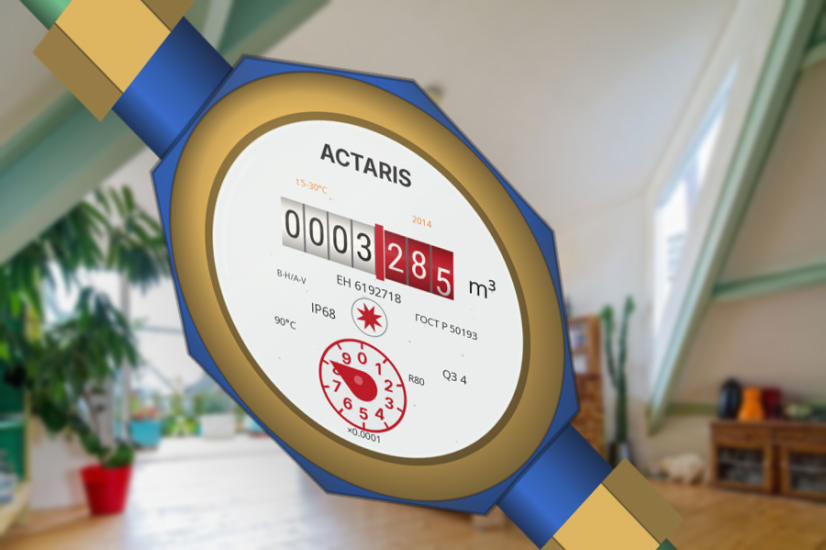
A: 3.2848 m³
